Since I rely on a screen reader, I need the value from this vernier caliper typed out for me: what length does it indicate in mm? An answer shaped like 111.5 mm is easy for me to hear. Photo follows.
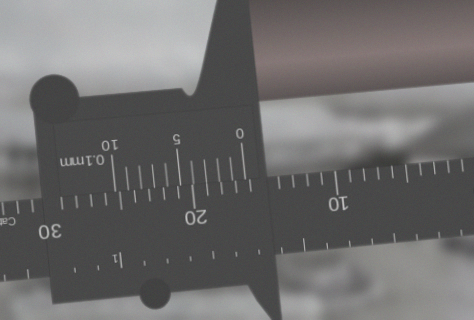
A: 16.3 mm
